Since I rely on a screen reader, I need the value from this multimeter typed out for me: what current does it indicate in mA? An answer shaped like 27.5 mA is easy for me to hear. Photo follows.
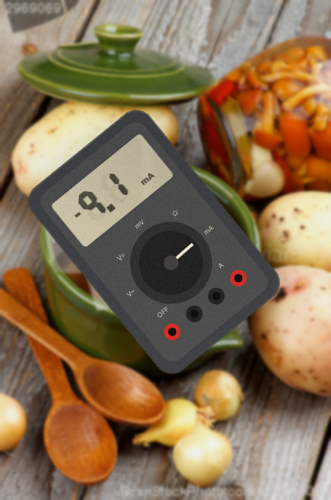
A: -9.1 mA
